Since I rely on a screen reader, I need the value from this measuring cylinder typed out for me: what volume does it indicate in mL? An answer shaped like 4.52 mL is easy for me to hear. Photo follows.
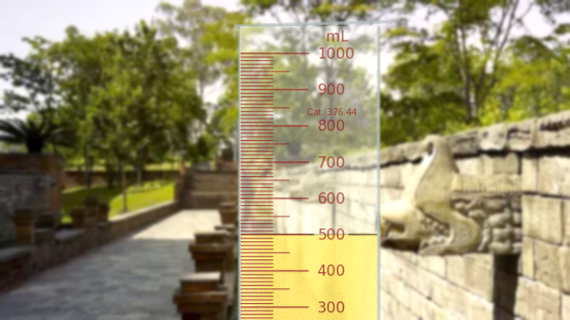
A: 500 mL
